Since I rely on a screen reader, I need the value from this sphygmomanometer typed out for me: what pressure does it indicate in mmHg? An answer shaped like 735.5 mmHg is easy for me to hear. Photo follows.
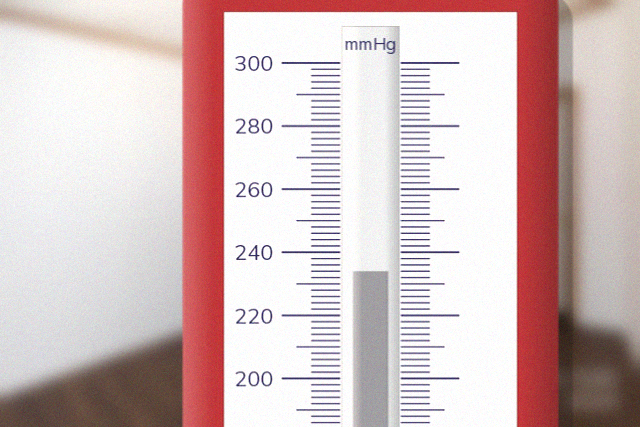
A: 234 mmHg
